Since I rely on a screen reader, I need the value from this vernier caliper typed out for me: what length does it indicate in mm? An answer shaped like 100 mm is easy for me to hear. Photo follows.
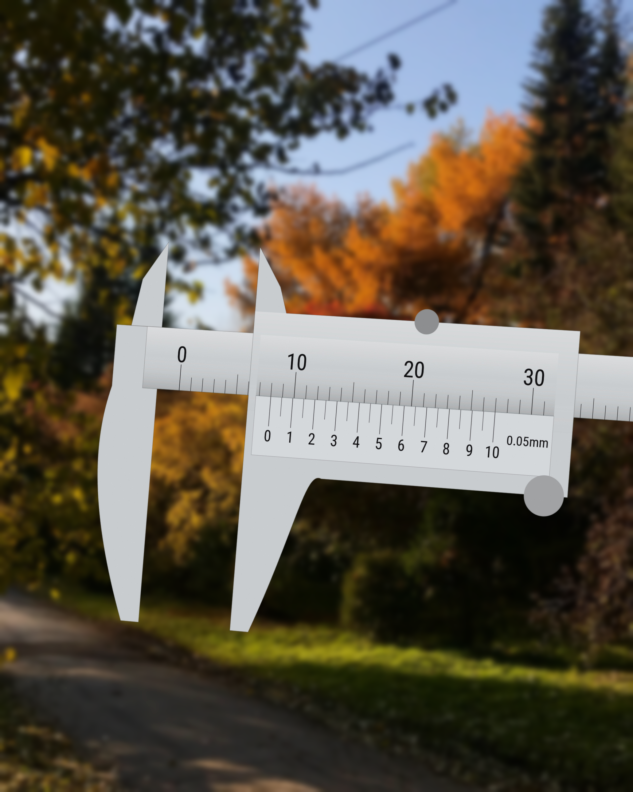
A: 8.0 mm
